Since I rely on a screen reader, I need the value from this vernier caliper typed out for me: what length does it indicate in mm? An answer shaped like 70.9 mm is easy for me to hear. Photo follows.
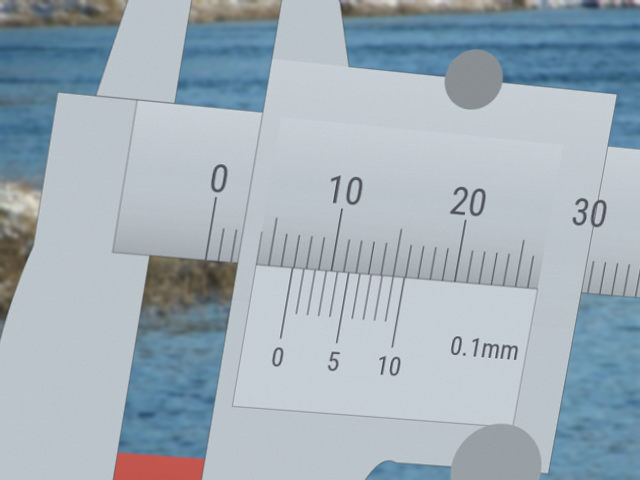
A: 6.9 mm
